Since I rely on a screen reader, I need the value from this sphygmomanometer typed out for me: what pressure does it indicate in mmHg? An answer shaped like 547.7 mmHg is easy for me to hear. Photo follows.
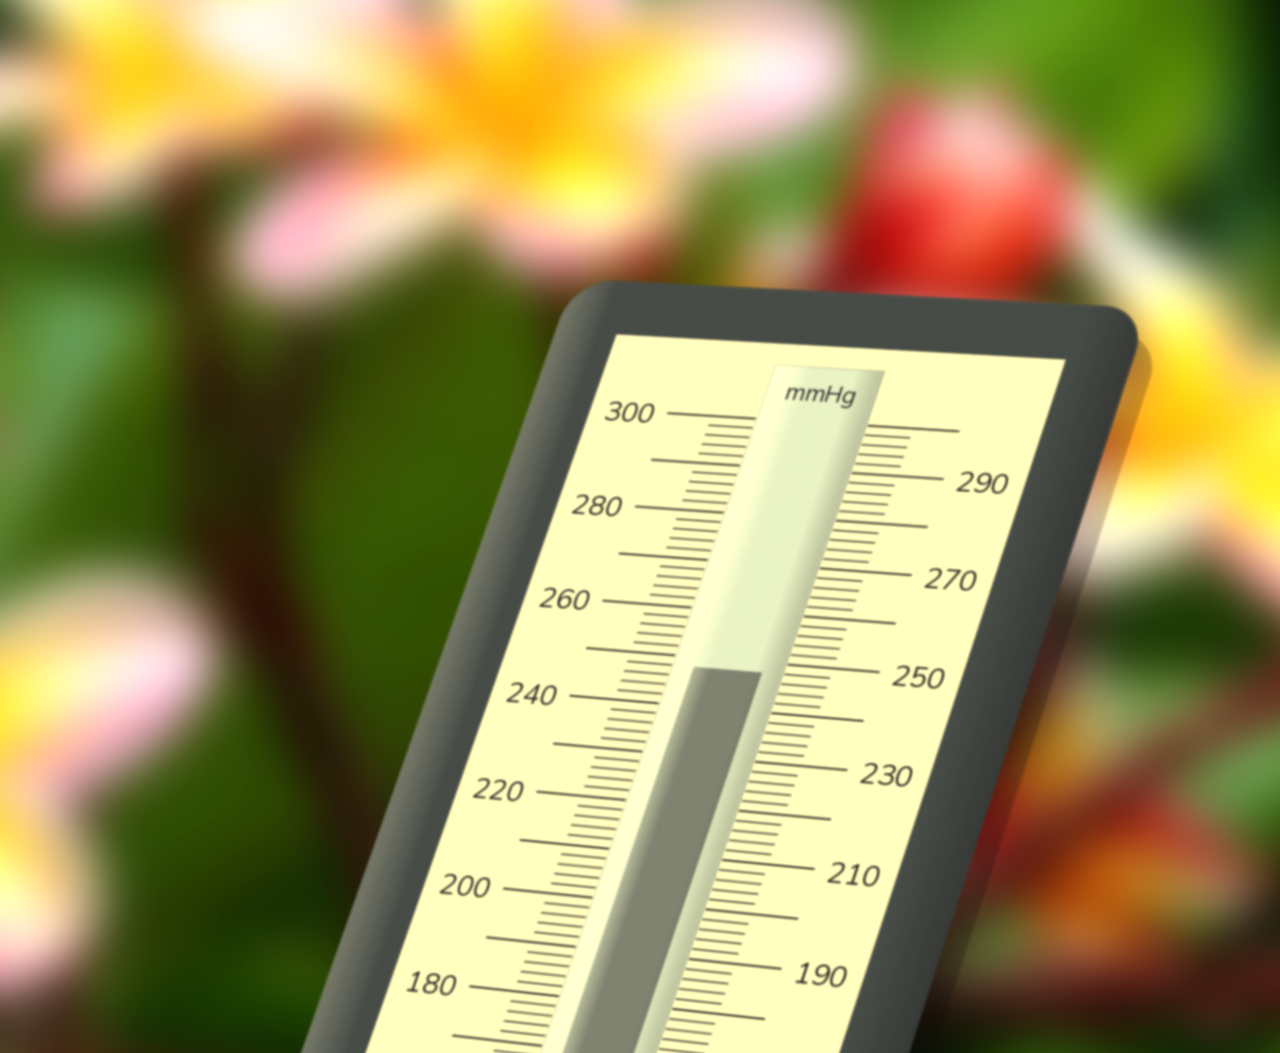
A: 248 mmHg
